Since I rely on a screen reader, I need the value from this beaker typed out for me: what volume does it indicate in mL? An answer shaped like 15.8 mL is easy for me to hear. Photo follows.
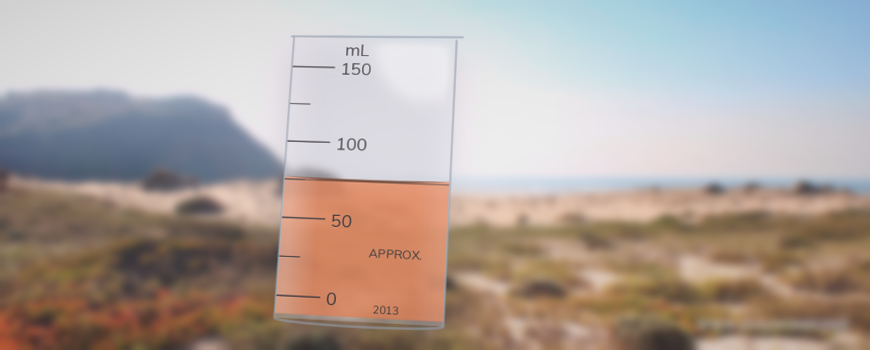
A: 75 mL
